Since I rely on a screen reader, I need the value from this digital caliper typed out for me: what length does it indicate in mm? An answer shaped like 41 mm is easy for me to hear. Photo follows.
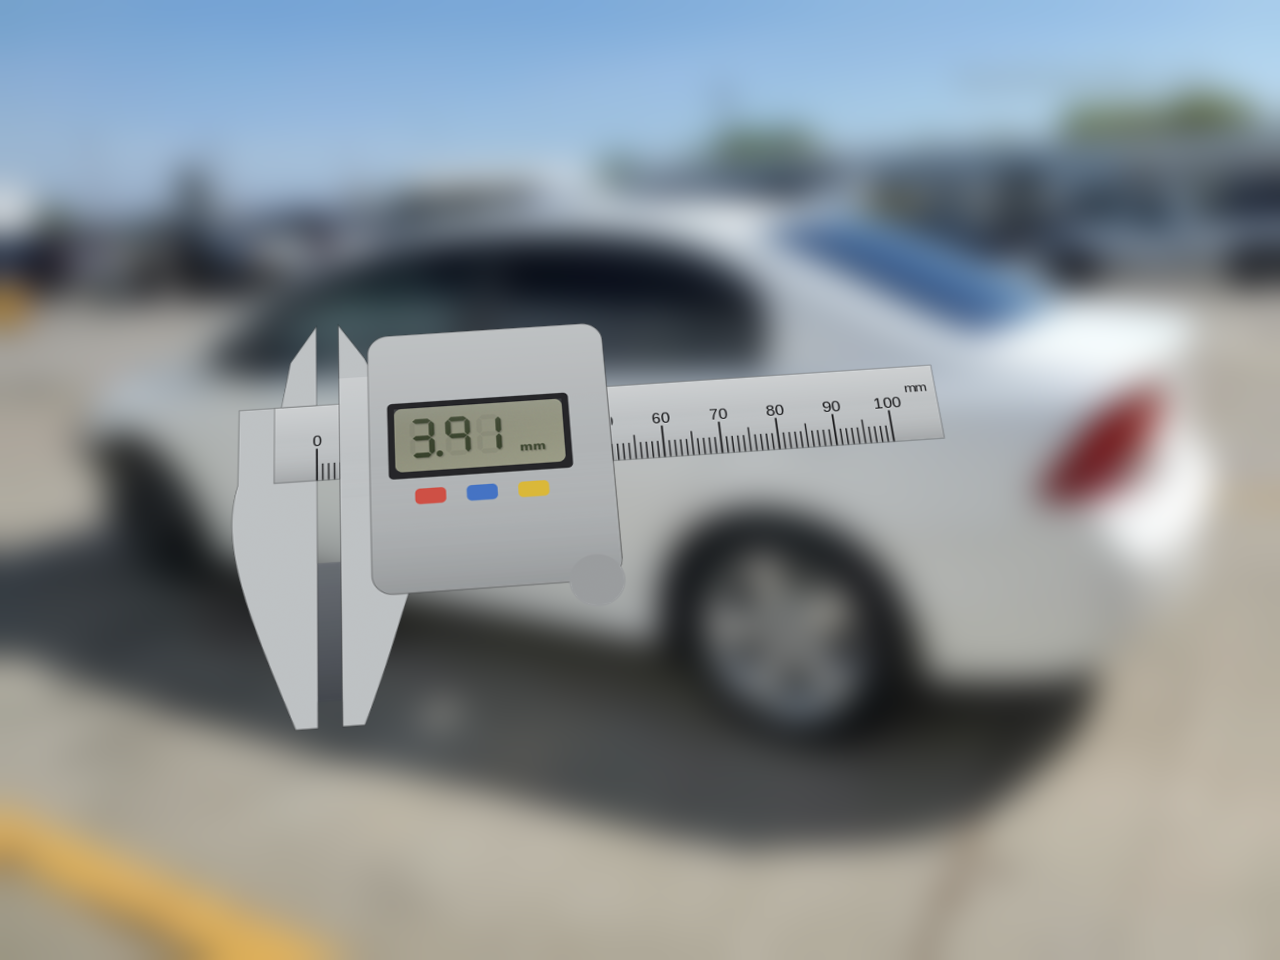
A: 3.91 mm
